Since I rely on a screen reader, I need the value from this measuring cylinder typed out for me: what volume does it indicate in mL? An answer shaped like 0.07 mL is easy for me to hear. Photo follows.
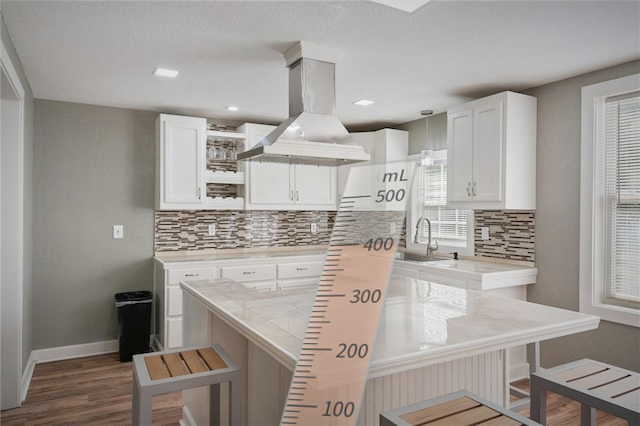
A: 400 mL
